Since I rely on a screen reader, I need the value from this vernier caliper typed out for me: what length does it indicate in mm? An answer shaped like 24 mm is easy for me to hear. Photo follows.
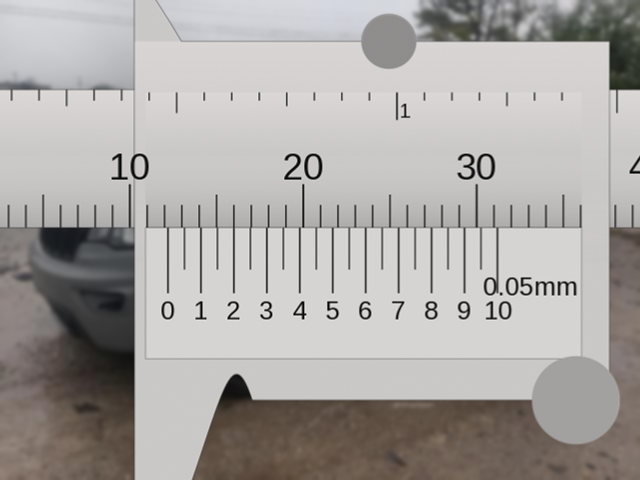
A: 12.2 mm
